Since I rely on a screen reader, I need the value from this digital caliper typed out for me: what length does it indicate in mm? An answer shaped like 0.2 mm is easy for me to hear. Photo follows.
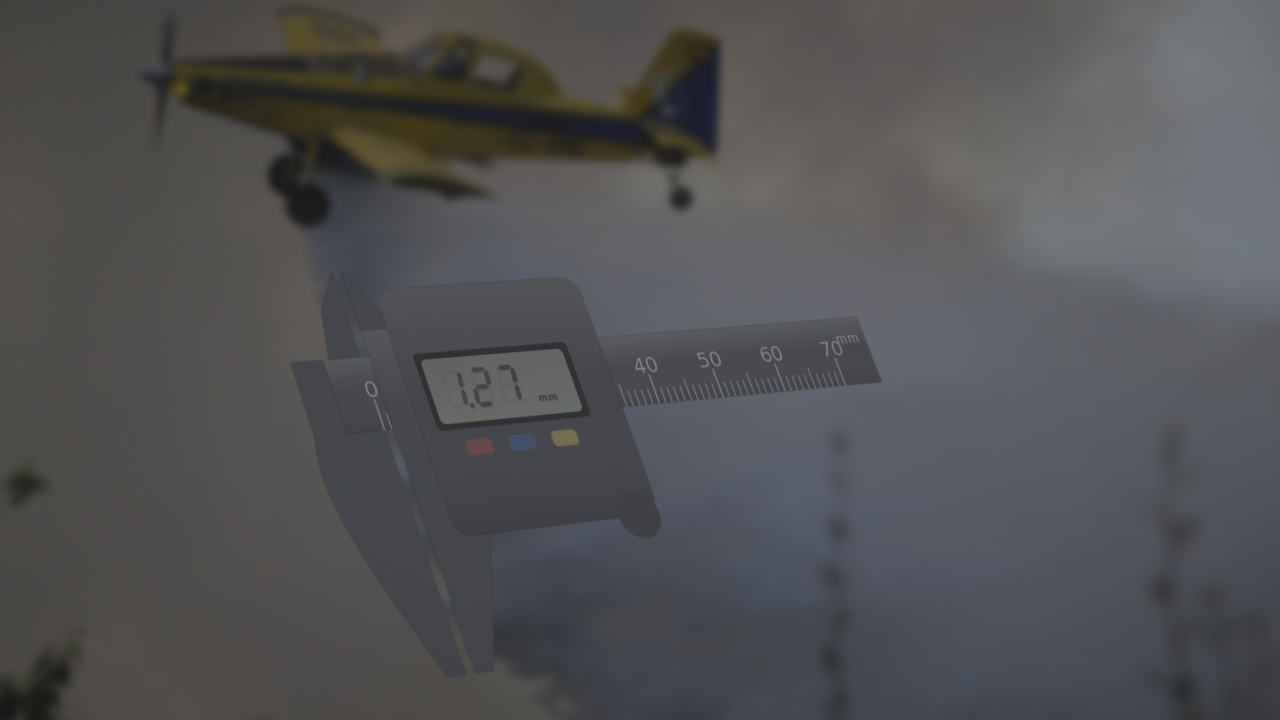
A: 1.27 mm
